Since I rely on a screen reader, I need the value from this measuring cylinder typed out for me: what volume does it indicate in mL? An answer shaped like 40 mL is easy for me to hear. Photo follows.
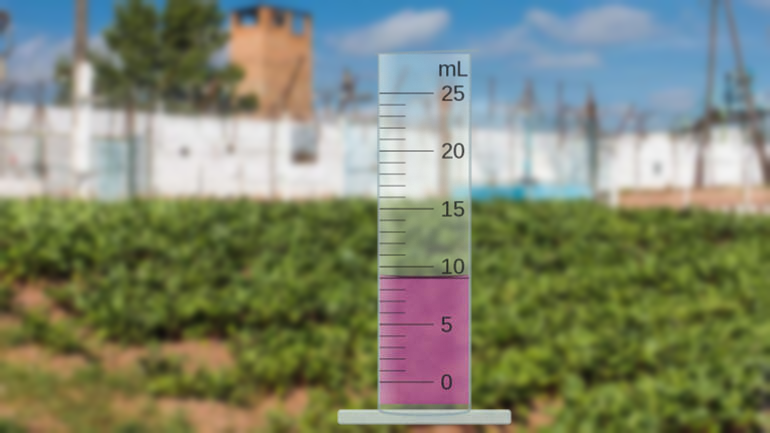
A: 9 mL
